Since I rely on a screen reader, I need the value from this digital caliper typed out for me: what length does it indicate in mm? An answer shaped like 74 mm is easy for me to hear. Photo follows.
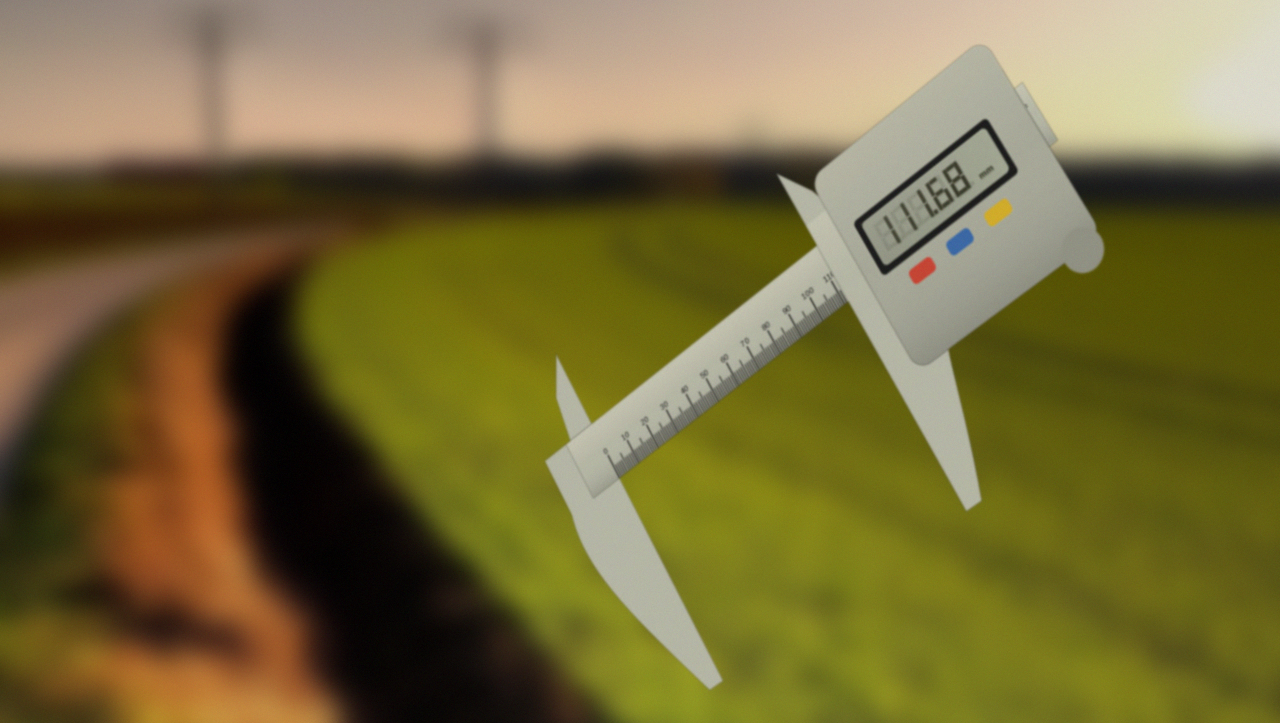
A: 111.68 mm
